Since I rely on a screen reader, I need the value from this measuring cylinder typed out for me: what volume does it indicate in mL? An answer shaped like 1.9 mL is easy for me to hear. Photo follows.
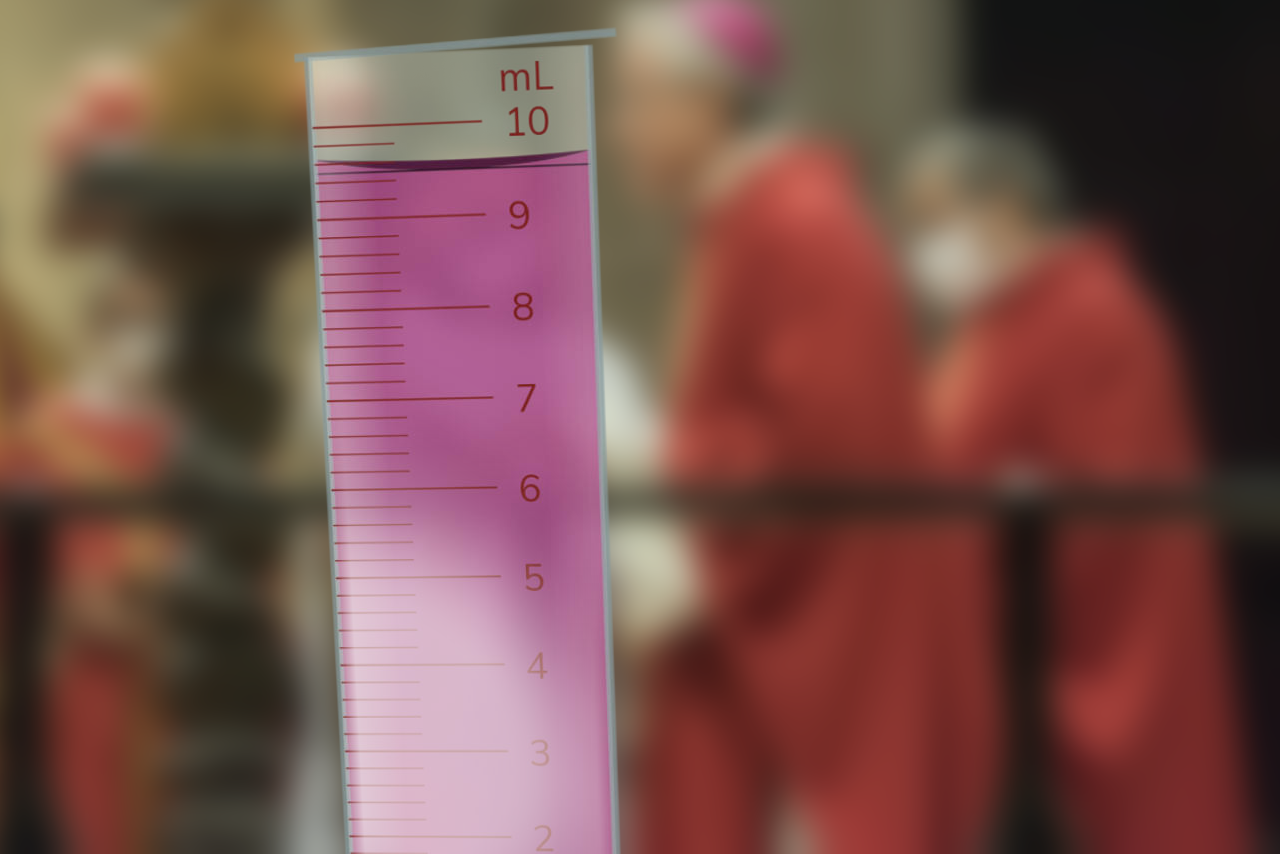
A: 9.5 mL
